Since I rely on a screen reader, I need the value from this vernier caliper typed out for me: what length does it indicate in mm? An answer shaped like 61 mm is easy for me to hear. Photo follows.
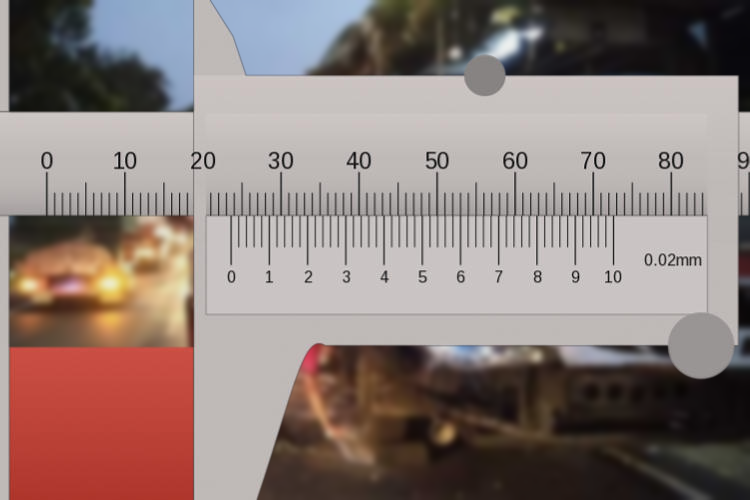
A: 23.6 mm
